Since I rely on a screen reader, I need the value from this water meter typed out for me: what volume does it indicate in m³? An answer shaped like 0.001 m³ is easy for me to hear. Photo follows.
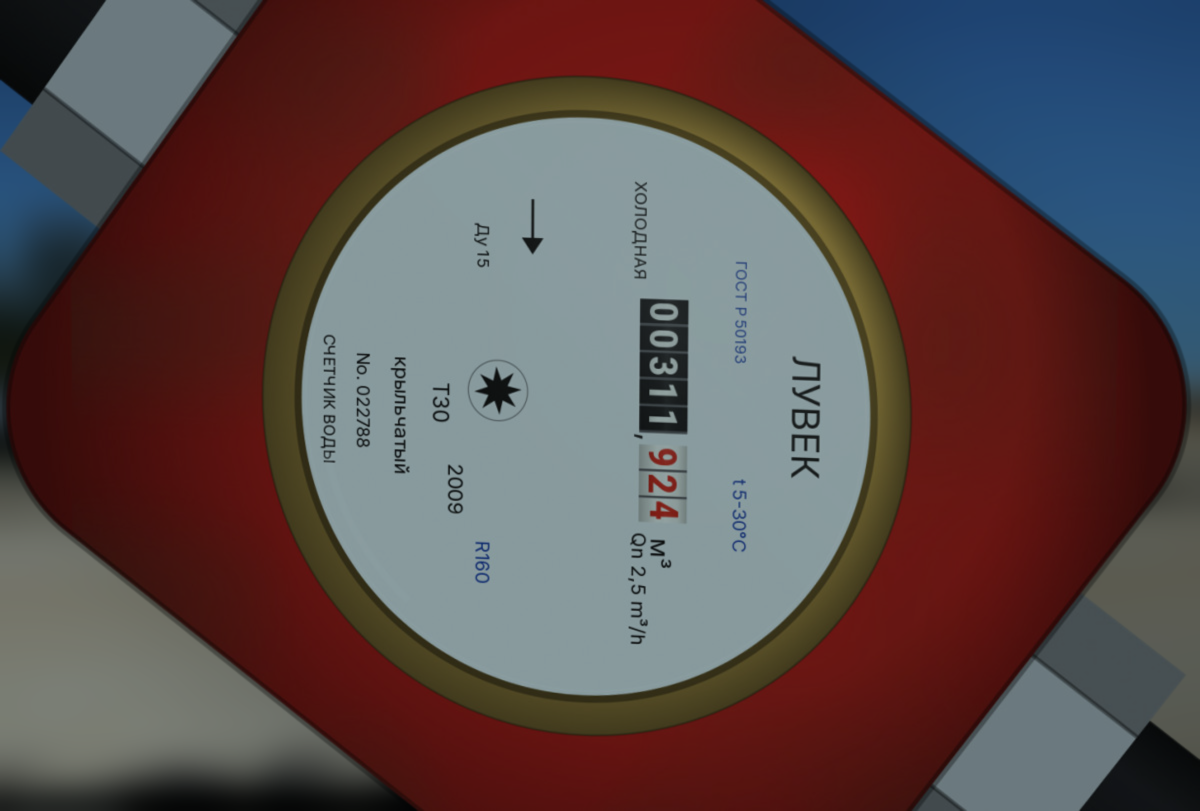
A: 311.924 m³
